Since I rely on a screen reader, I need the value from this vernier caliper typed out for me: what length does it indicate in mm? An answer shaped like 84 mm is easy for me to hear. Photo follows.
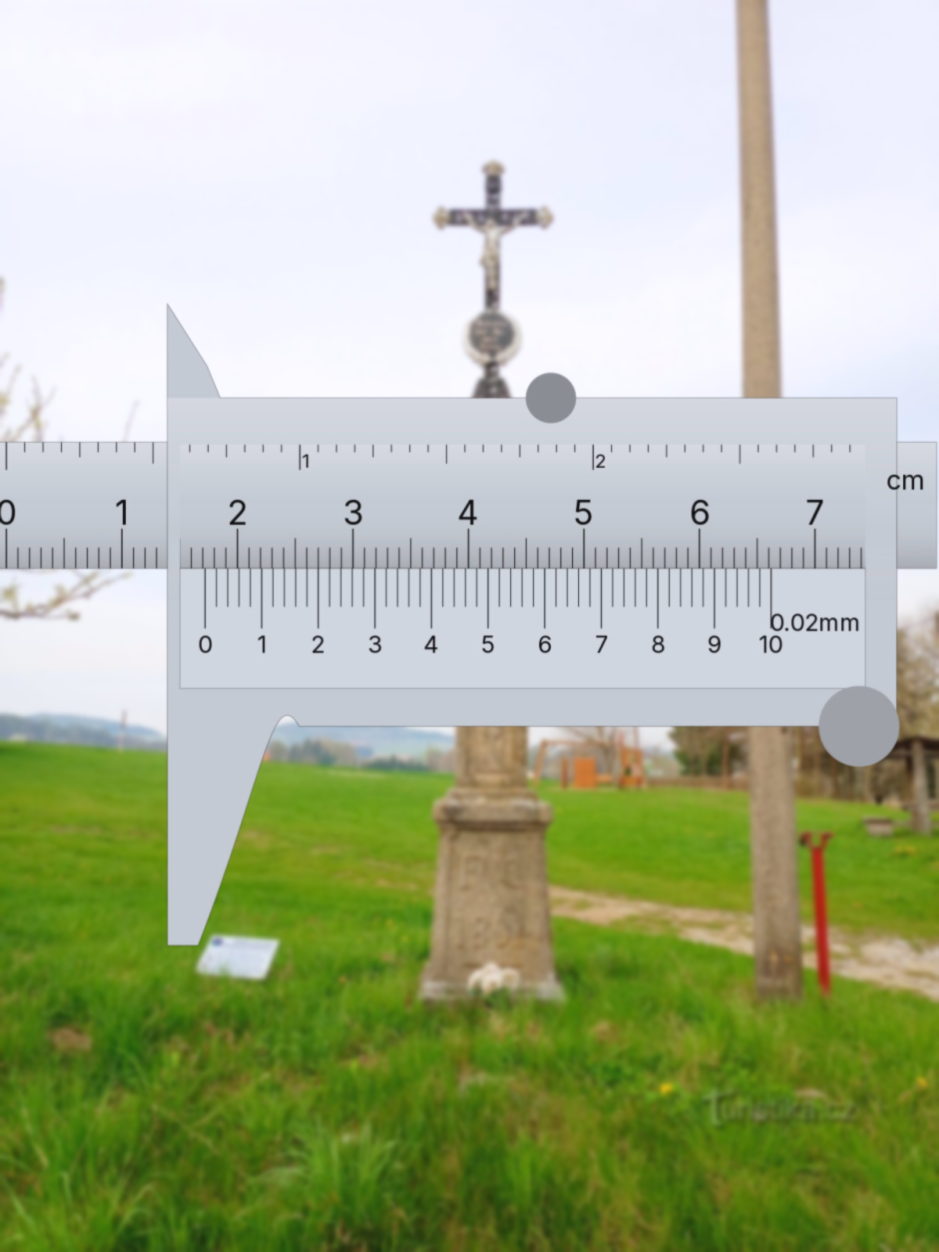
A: 17.2 mm
